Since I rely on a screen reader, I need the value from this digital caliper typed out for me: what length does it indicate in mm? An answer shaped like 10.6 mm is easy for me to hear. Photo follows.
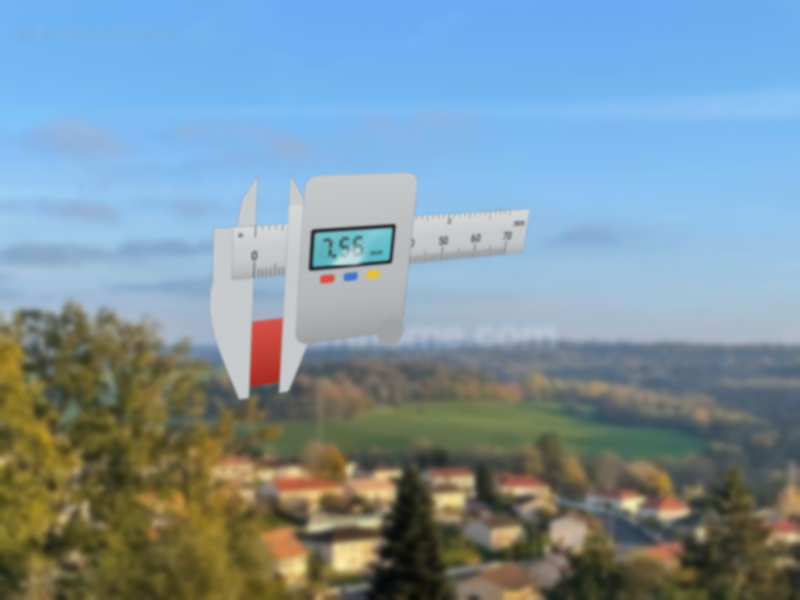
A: 7.56 mm
